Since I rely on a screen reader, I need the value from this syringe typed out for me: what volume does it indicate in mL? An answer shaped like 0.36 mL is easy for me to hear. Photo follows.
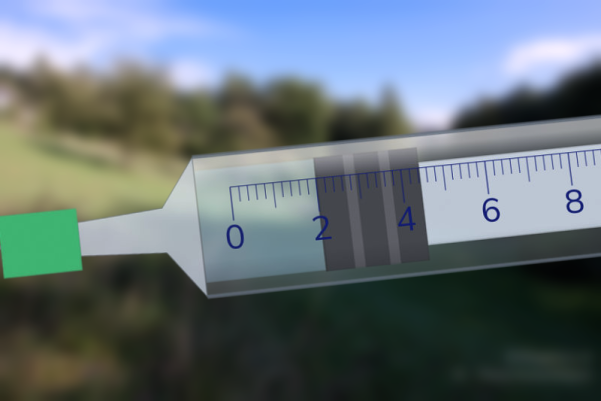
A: 2 mL
